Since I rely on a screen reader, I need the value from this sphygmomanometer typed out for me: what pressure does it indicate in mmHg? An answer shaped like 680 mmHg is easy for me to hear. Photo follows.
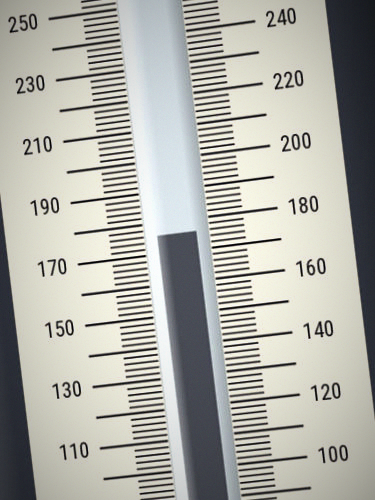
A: 176 mmHg
